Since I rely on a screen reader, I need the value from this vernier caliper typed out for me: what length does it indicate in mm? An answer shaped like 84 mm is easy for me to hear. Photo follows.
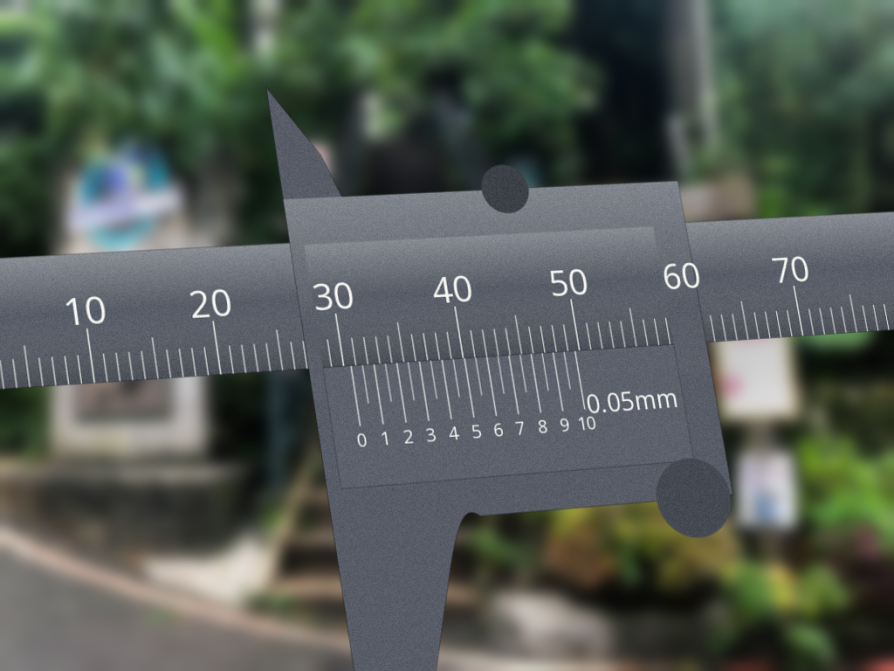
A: 30.6 mm
